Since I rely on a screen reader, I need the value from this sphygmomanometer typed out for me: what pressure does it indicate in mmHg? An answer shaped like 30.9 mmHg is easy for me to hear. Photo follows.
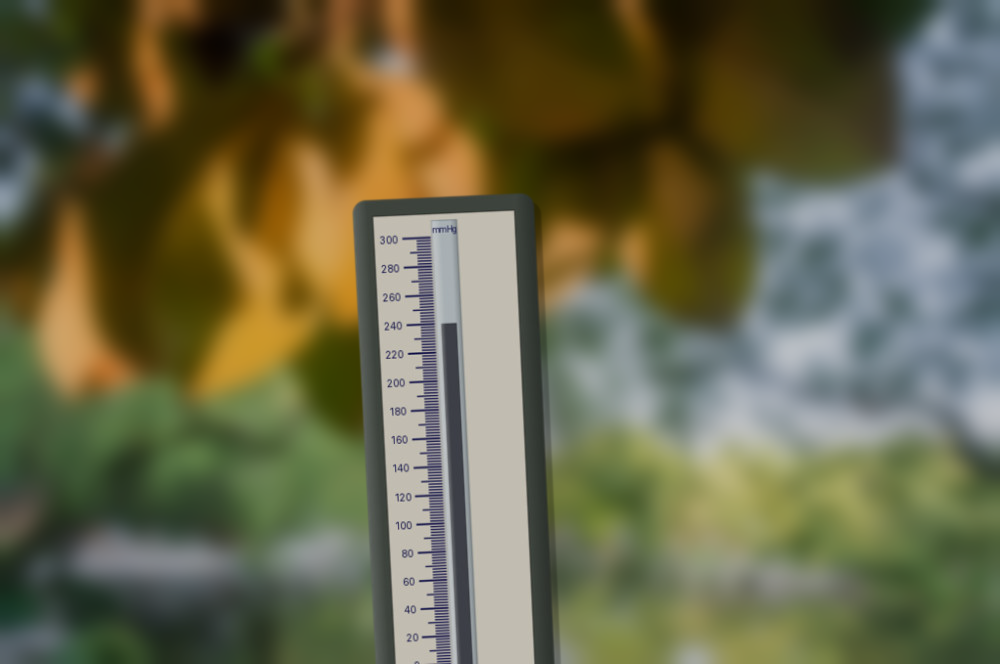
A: 240 mmHg
